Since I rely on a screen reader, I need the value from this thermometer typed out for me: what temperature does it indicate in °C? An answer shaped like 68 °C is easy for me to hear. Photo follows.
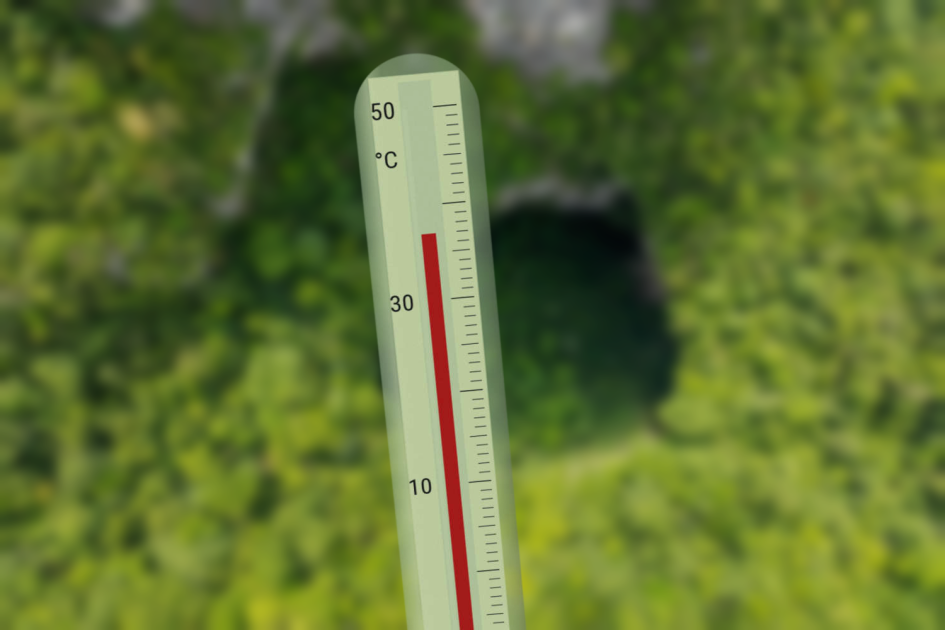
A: 37 °C
